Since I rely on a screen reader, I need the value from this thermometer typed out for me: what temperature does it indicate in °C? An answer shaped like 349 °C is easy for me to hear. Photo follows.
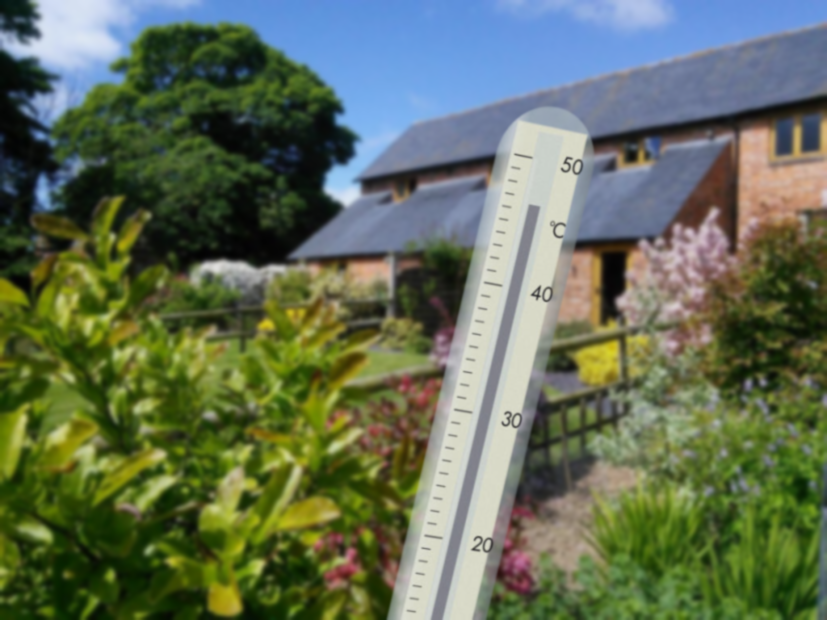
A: 46.5 °C
